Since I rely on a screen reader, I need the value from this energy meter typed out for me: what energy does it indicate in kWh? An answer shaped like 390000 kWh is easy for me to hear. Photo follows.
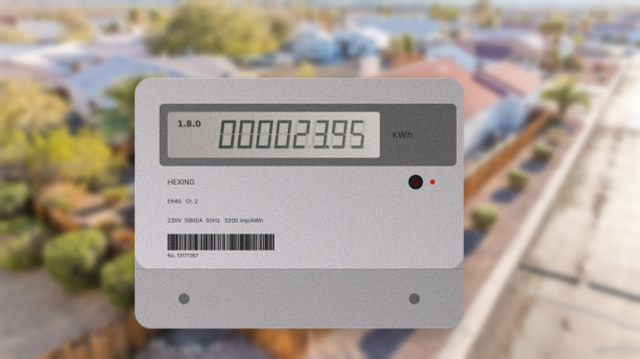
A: 23.95 kWh
